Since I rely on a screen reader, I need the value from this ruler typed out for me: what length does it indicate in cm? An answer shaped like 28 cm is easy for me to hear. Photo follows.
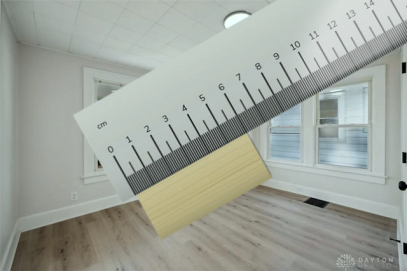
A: 6 cm
